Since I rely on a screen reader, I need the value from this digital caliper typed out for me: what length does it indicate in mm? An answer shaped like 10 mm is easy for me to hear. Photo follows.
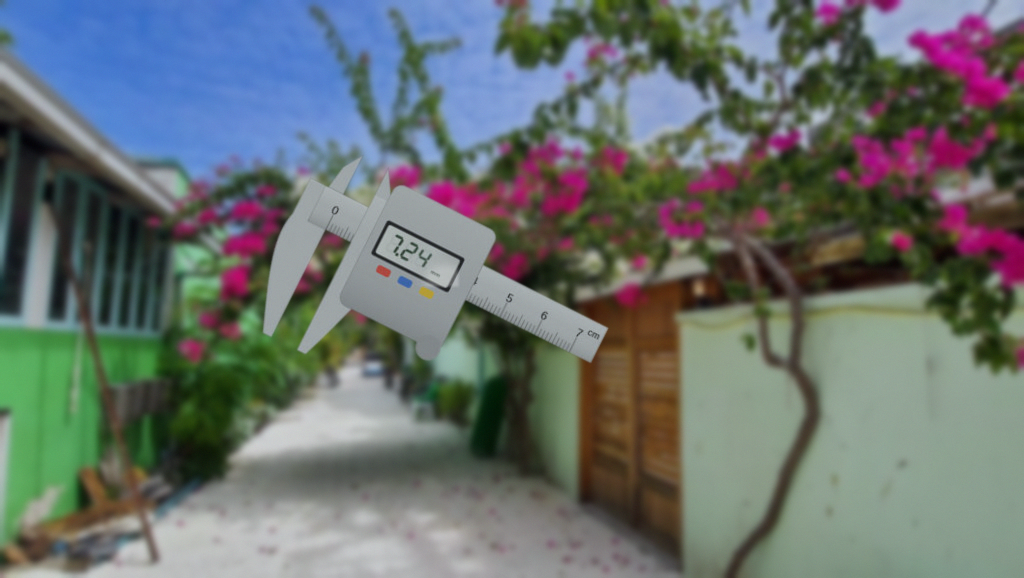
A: 7.24 mm
